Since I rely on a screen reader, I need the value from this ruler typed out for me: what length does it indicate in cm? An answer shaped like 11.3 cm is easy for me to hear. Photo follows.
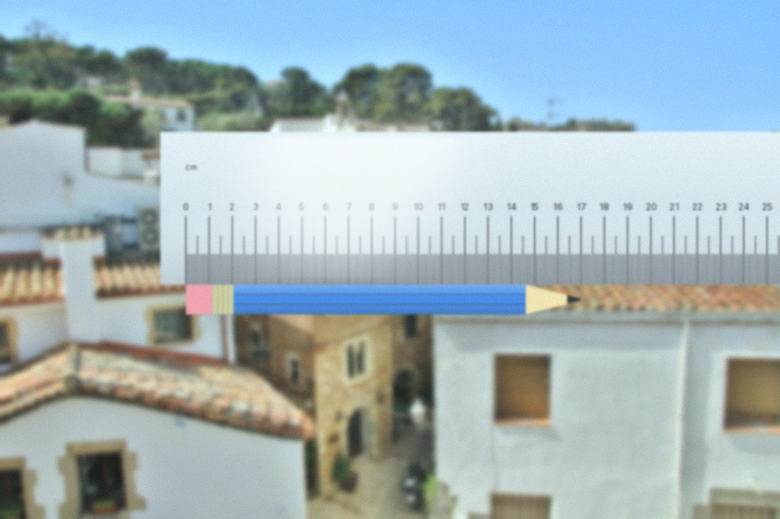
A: 17 cm
